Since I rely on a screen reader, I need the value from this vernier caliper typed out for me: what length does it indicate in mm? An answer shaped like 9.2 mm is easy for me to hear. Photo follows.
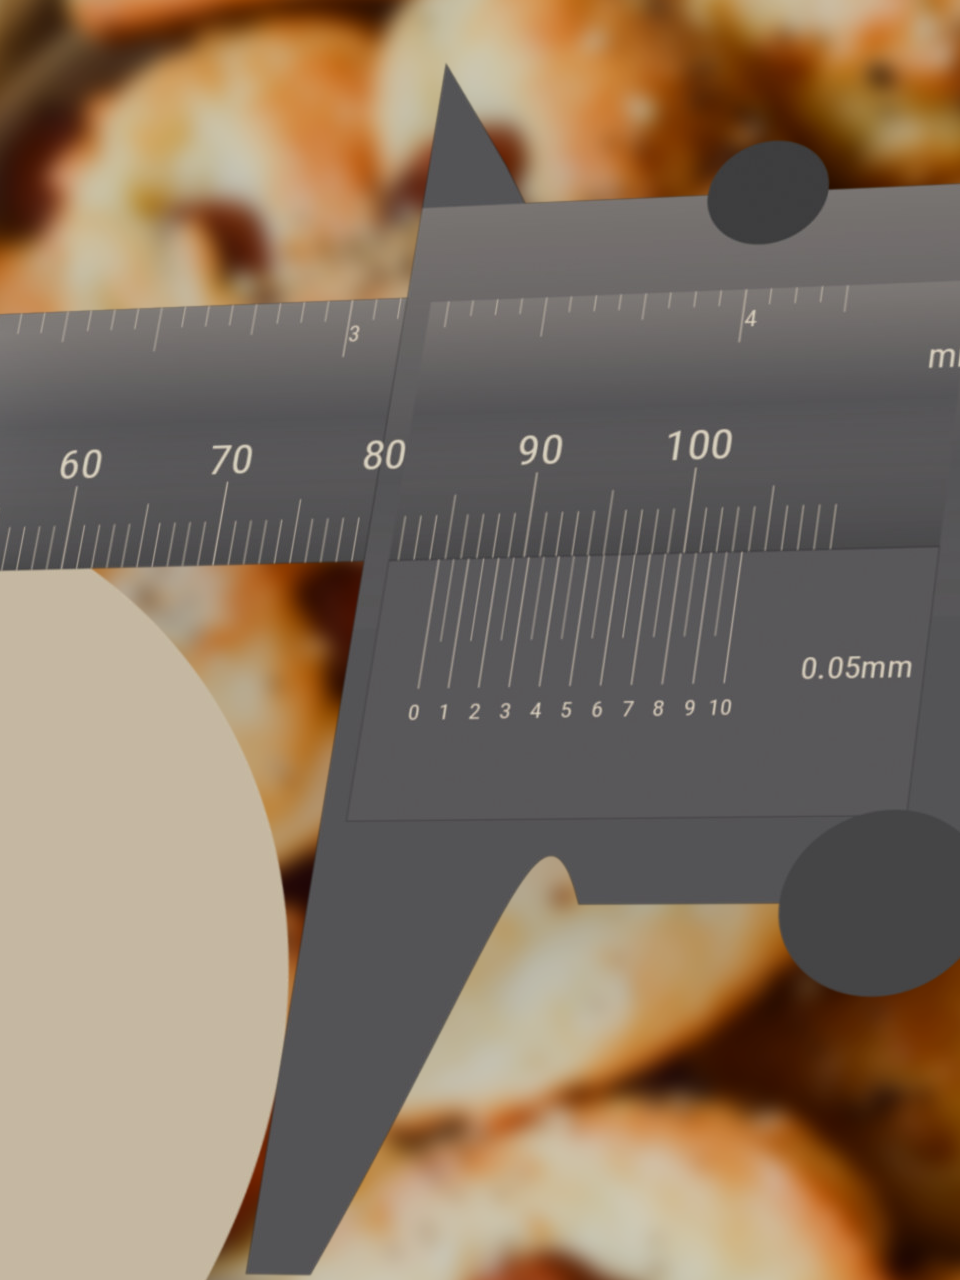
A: 84.6 mm
